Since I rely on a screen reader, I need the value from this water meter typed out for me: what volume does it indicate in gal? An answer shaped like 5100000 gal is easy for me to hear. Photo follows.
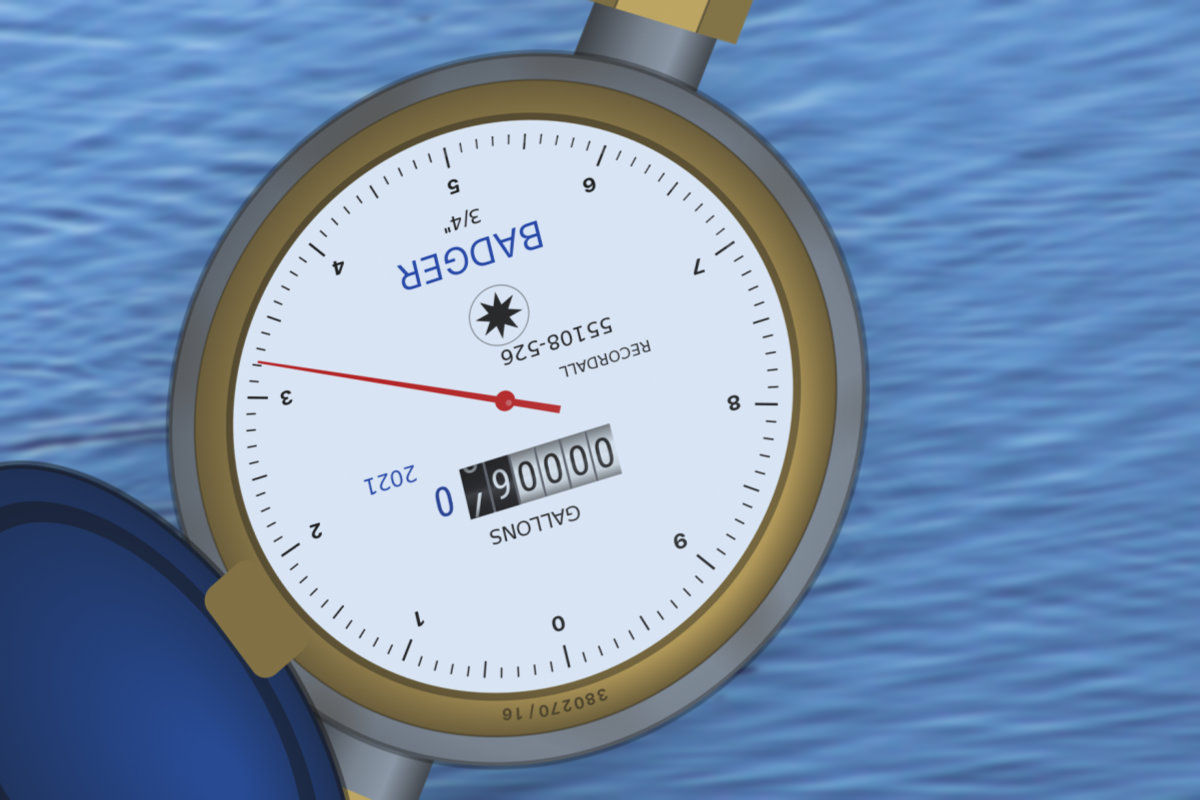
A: 673.2 gal
